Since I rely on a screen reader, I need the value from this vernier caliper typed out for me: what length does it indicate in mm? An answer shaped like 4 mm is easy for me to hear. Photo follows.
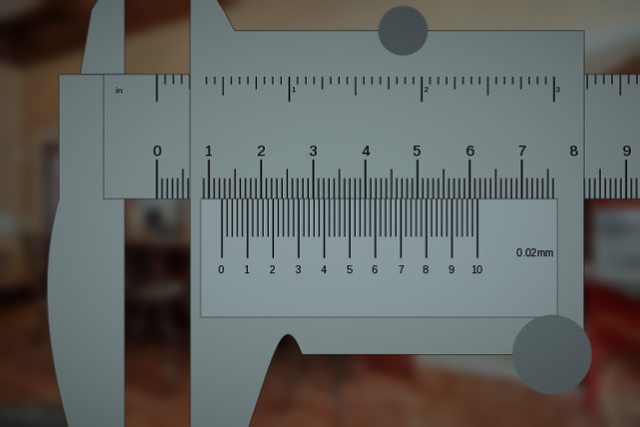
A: 12.5 mm
